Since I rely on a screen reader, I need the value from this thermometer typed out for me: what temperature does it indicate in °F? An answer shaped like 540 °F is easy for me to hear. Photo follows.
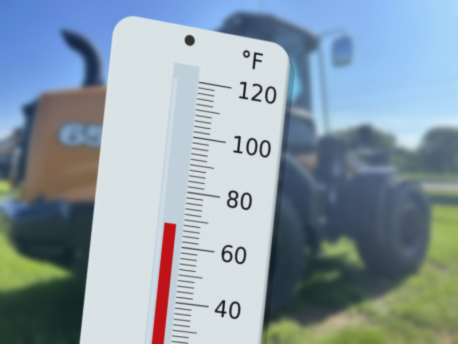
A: 68 °F
